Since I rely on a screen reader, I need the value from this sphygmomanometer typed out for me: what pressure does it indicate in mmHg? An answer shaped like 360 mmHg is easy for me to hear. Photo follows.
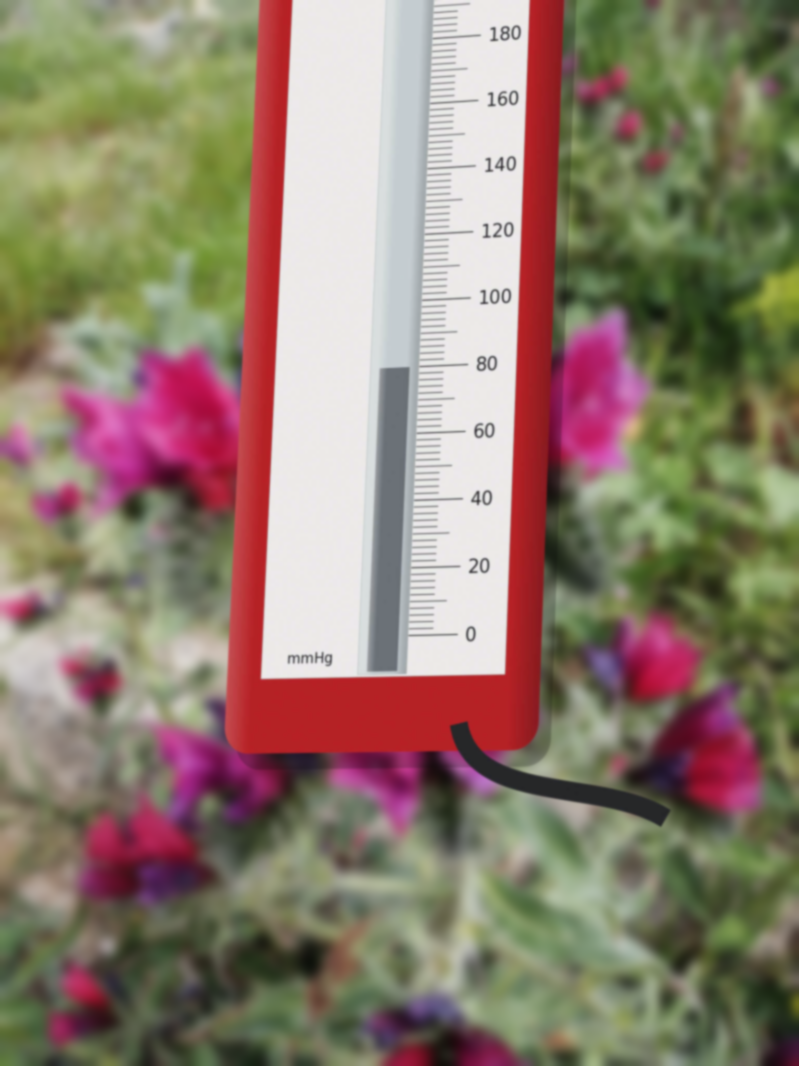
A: 80 mmHg
